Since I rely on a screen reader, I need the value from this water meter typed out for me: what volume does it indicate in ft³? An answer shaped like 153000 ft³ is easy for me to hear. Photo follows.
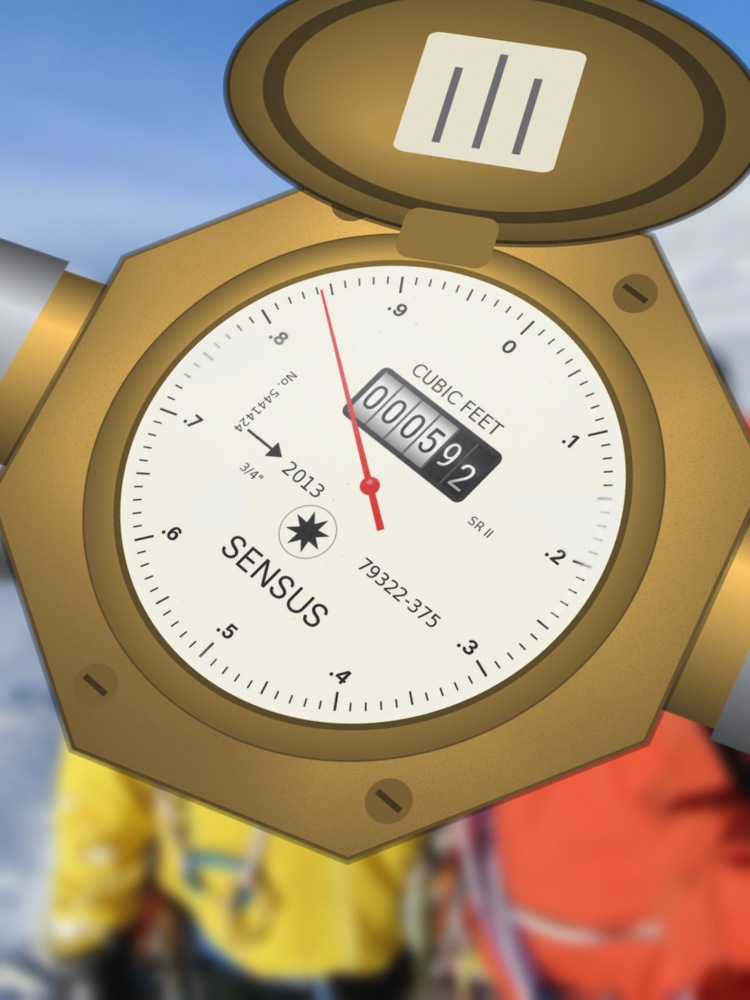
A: 591.84 ft³
